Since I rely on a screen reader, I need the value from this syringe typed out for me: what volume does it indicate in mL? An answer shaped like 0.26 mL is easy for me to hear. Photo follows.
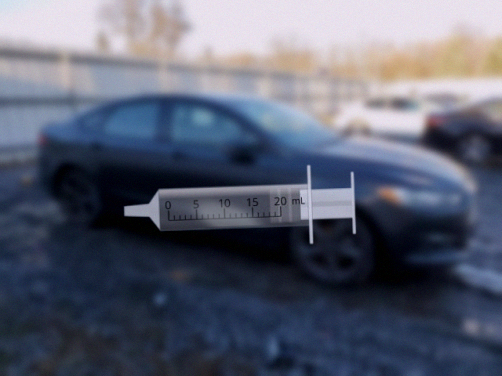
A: 18 mL
